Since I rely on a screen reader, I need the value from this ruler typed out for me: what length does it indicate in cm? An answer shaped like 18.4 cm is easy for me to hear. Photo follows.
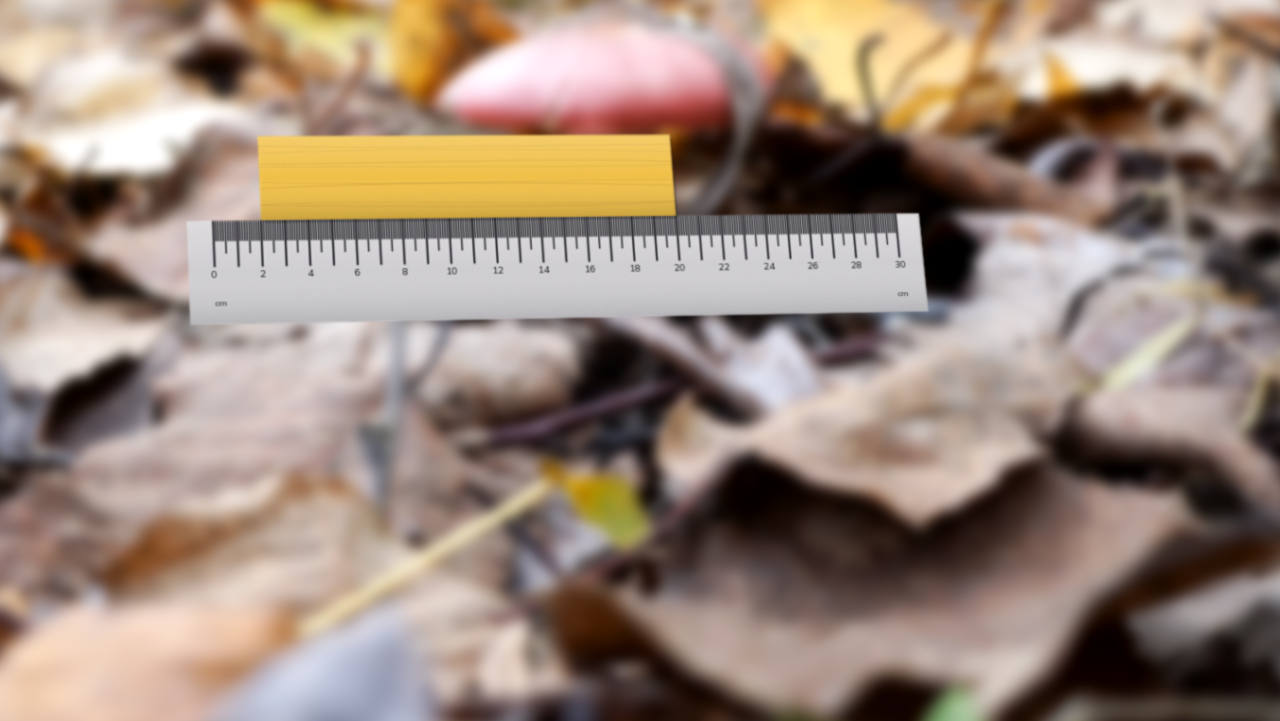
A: 18 cm
